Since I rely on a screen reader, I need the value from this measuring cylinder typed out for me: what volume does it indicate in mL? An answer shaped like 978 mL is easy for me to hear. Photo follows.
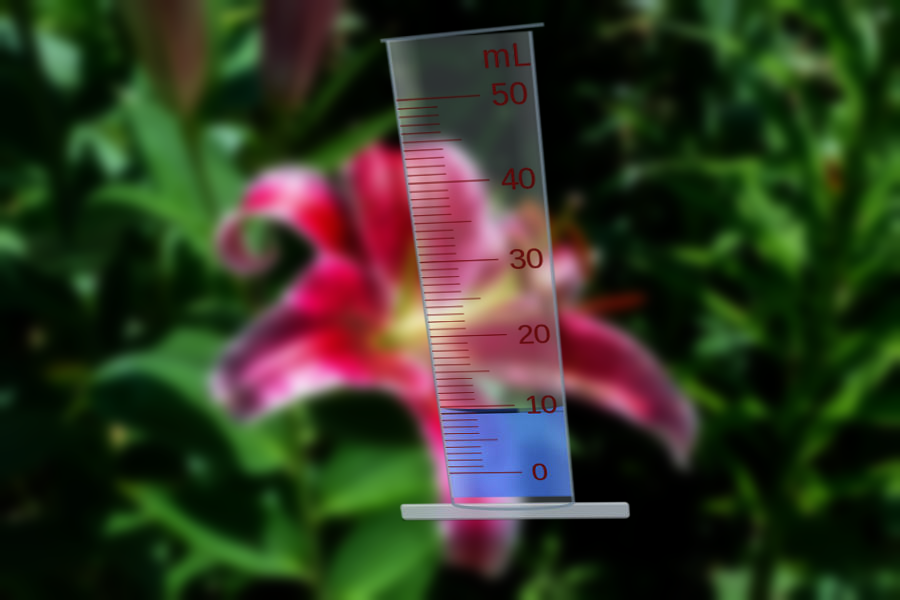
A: 9 mL
